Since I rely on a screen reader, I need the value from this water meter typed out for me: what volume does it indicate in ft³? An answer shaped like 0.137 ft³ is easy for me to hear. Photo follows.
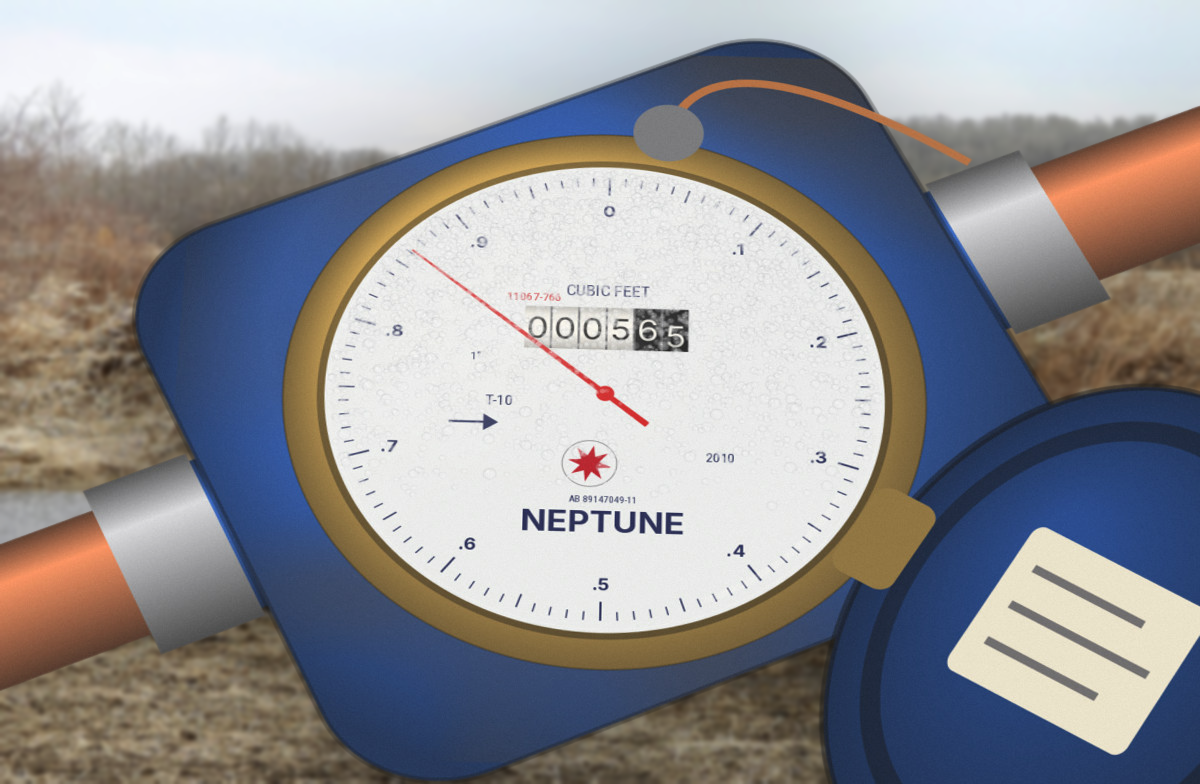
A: 564.86 ft³
